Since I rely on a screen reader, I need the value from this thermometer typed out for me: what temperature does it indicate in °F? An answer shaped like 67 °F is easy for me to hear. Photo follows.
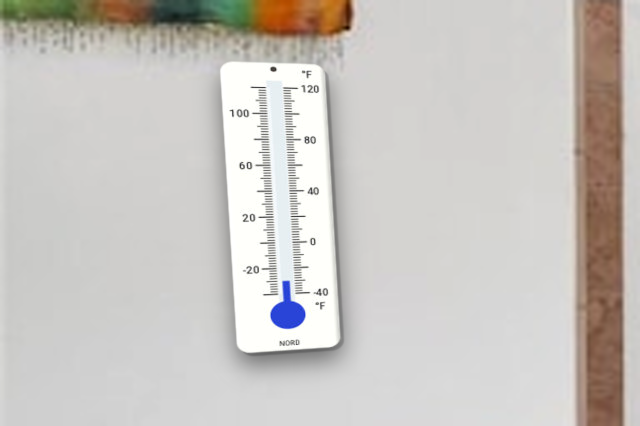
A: -30 °F
